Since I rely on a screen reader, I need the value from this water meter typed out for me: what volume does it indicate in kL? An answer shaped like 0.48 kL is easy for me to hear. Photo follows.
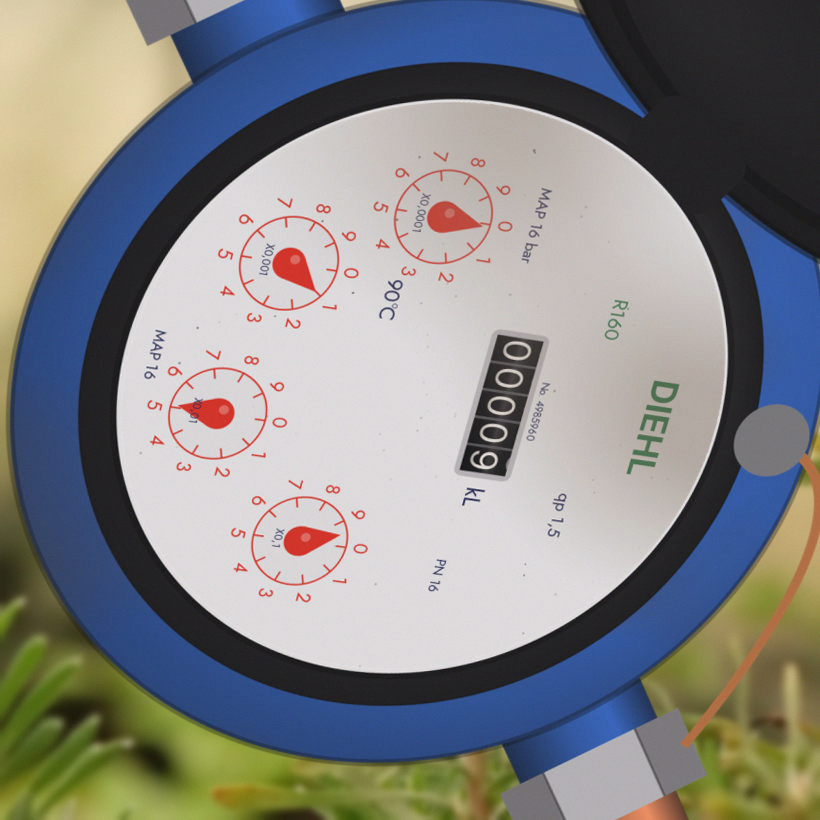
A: 8.9510 kL
